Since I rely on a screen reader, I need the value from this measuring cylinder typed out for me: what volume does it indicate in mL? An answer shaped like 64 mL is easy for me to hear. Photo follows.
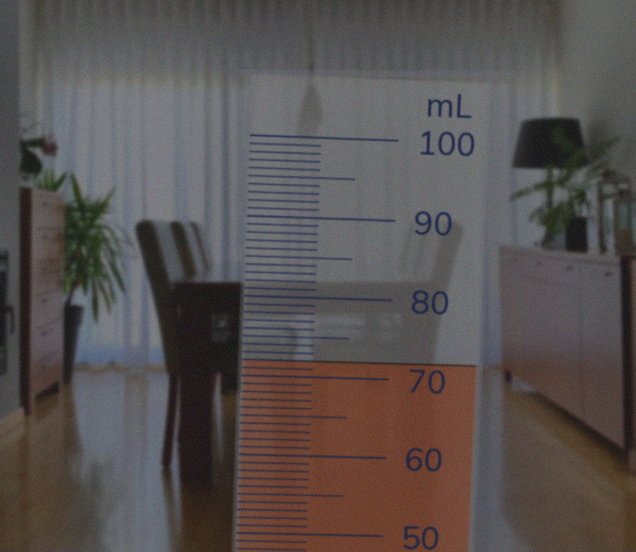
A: 72 mL
